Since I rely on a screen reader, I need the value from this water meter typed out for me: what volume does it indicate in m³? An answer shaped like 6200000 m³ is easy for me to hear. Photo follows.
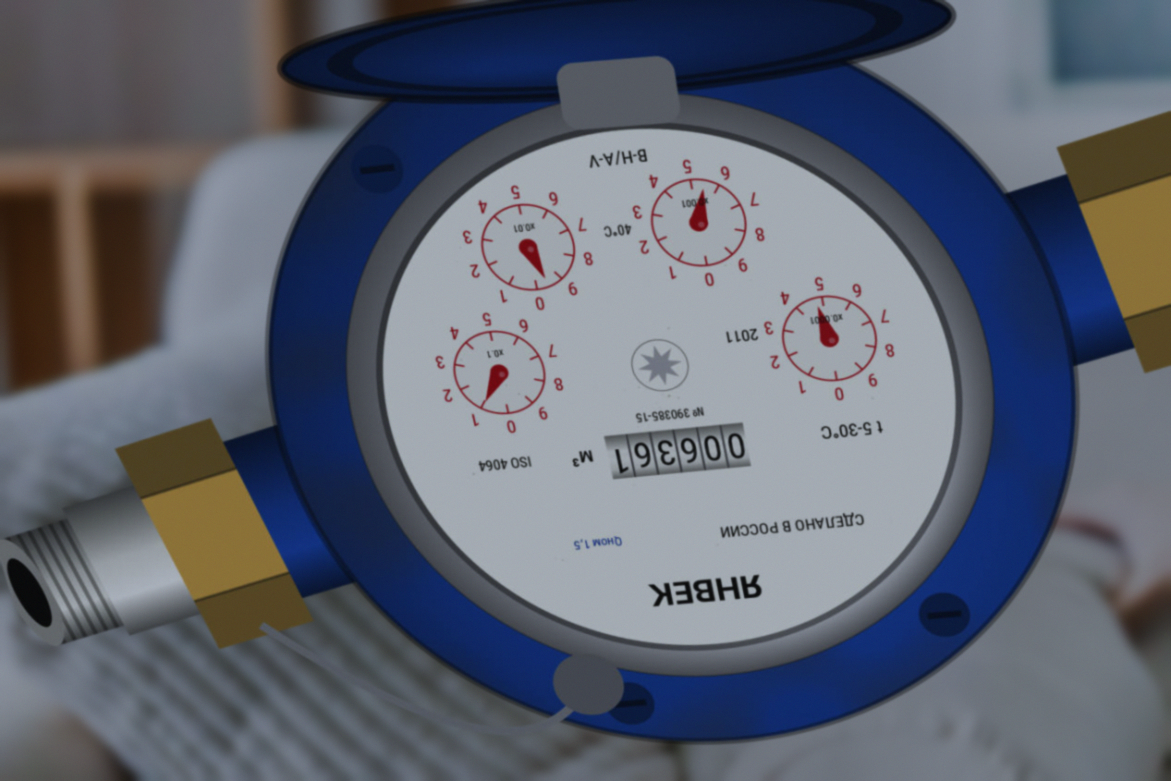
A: 6361.0954 m³
